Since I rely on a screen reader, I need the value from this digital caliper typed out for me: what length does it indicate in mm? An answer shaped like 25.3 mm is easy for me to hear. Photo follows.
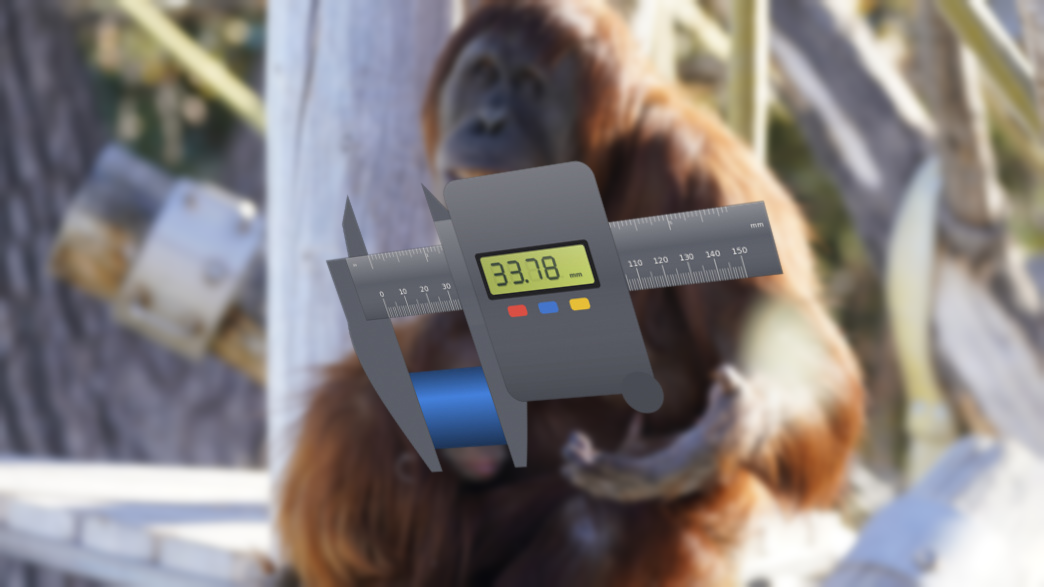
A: 33.78 mm
